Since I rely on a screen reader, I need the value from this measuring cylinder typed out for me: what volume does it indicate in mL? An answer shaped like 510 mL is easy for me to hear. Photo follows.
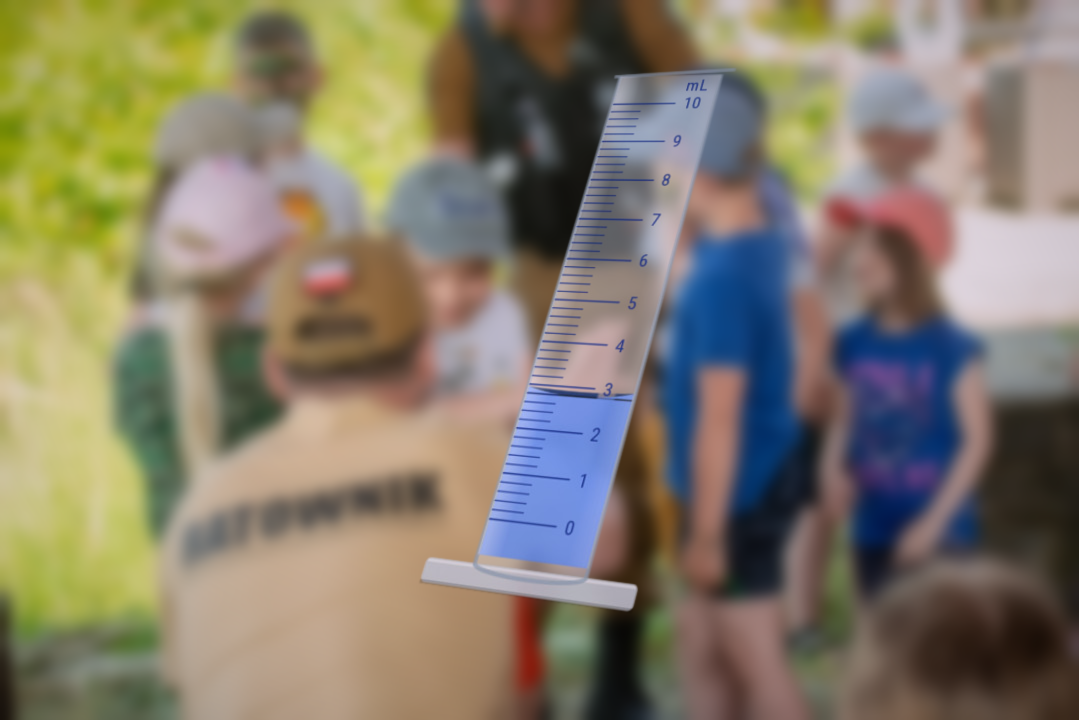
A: 2.8 mL
